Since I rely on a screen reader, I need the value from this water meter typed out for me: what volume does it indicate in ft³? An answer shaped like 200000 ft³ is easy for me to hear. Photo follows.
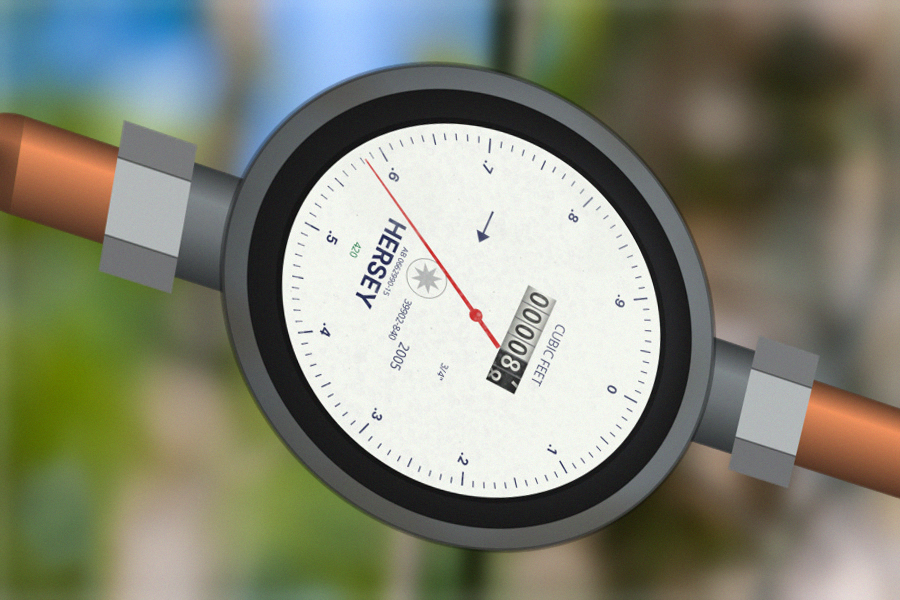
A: 87.58 ft³
